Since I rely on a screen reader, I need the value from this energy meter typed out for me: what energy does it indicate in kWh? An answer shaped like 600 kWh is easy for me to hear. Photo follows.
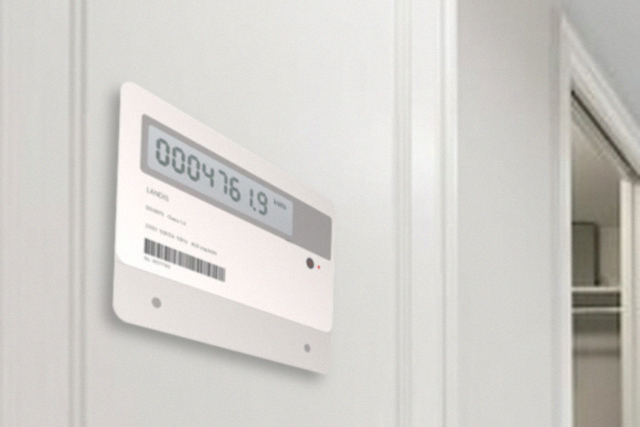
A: 4761.9 kWh
